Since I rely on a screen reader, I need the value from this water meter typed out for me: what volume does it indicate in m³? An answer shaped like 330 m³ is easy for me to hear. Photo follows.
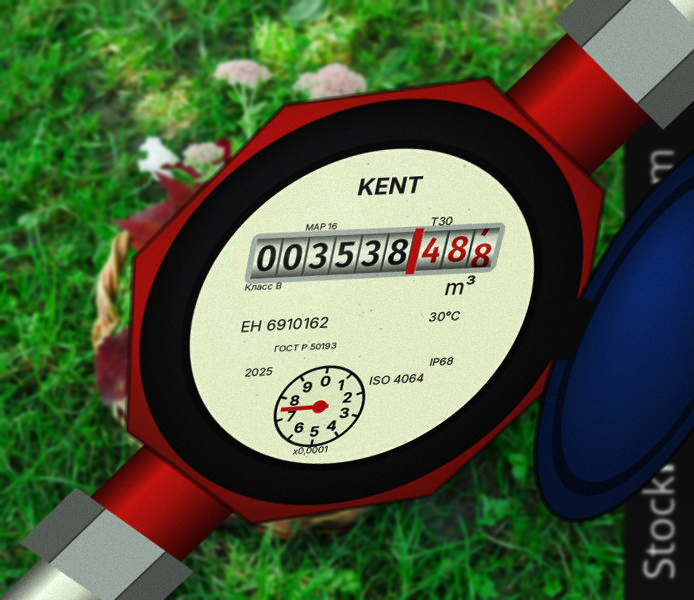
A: 3538.4877 m³
